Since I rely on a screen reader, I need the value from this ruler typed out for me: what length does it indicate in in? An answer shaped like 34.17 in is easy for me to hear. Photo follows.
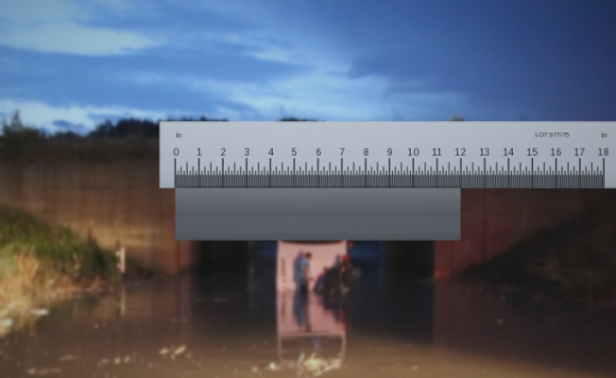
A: 12 in
